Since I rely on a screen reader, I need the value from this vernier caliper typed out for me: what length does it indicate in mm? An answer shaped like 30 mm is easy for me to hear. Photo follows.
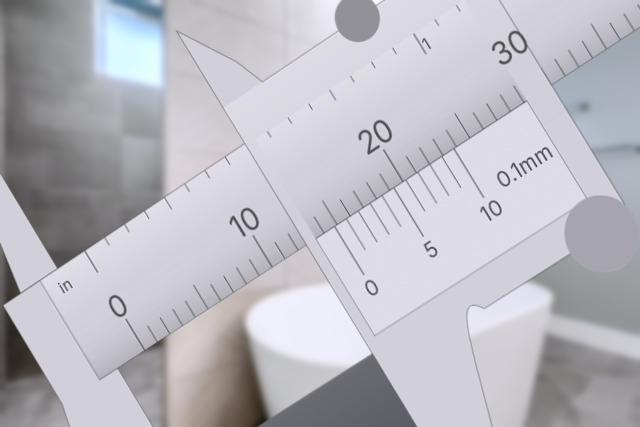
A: 14.8 mm
